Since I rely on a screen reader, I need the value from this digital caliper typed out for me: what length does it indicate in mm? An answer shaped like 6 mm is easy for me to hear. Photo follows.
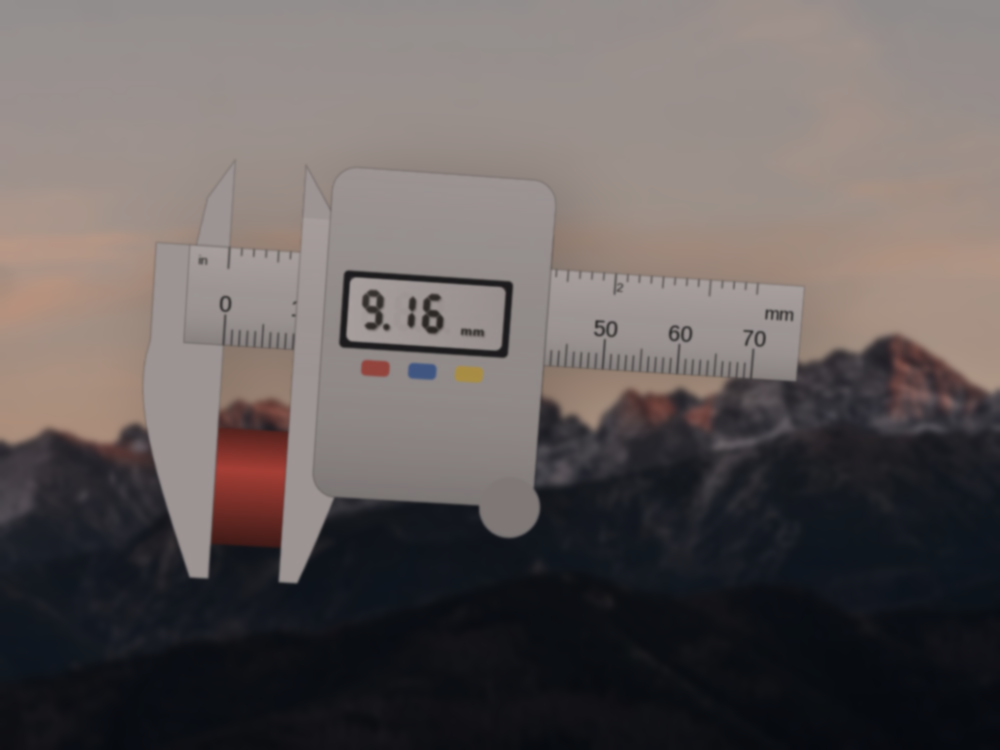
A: 9.16 mm
